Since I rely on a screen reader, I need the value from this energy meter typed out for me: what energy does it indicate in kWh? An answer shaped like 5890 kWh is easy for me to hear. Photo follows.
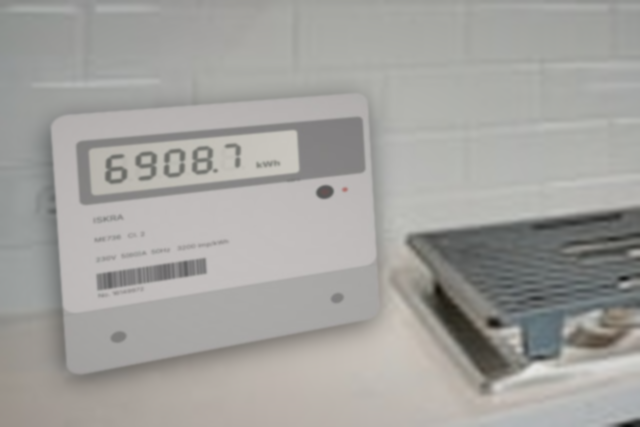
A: 6908.7 kWh
